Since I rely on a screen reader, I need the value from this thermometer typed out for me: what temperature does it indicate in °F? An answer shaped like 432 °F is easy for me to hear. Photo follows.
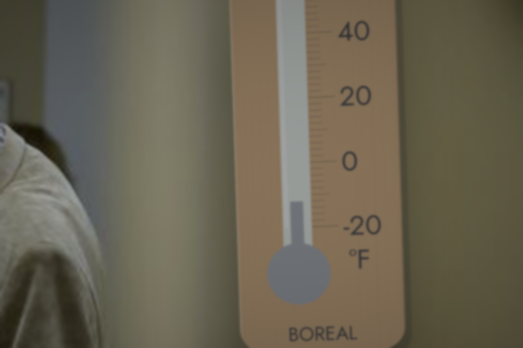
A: -12 °F
